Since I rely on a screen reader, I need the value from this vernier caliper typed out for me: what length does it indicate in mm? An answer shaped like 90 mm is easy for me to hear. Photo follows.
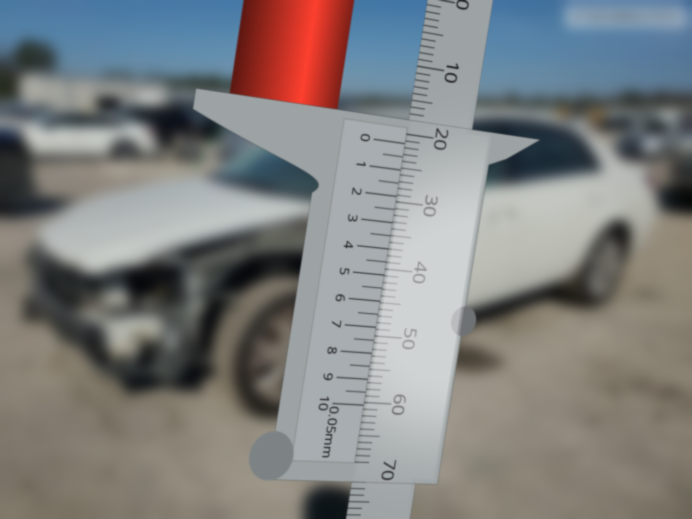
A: 21.4 mm
